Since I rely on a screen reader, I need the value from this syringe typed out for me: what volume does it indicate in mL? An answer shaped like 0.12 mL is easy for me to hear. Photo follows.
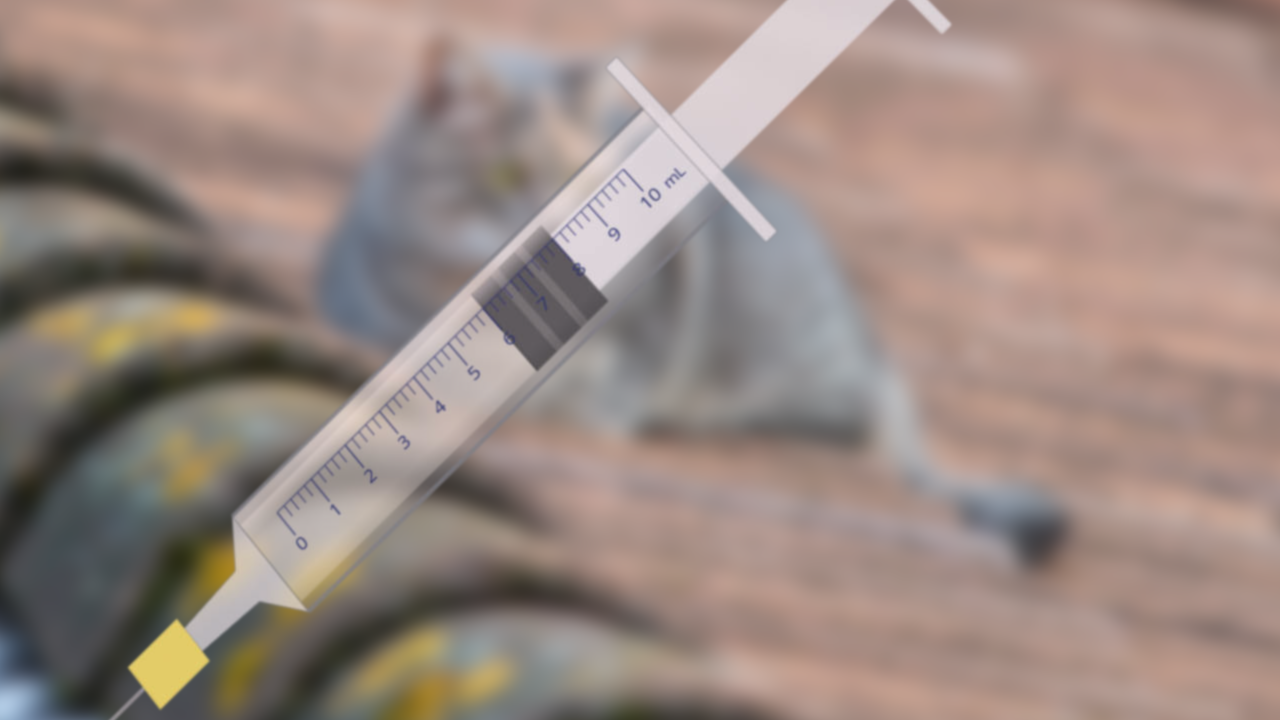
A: 6 mL
